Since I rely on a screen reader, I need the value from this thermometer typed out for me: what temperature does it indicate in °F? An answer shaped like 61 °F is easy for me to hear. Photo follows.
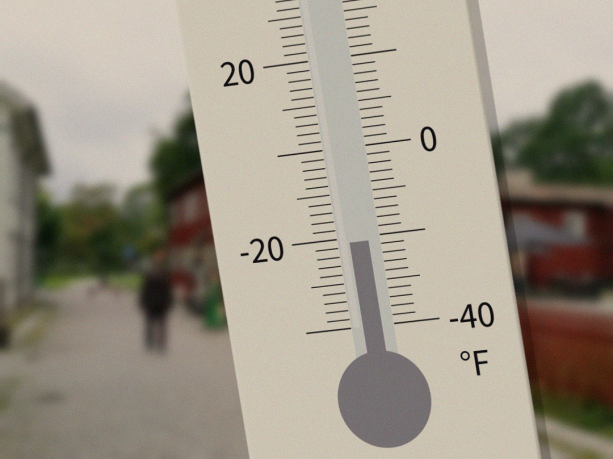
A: -21 °F
